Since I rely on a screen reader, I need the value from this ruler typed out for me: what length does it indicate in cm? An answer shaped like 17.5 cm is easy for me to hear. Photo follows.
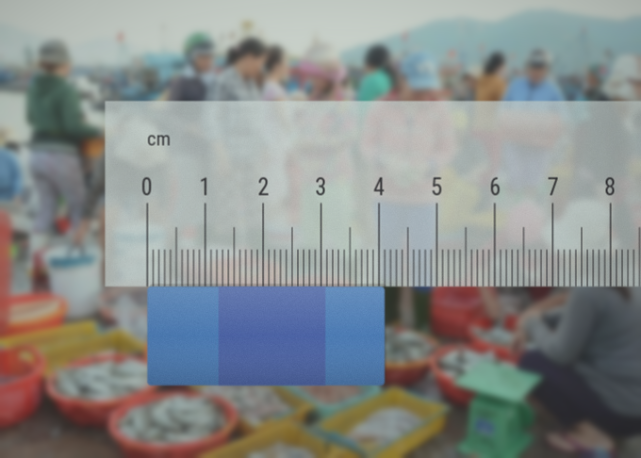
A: 4.1 cm
